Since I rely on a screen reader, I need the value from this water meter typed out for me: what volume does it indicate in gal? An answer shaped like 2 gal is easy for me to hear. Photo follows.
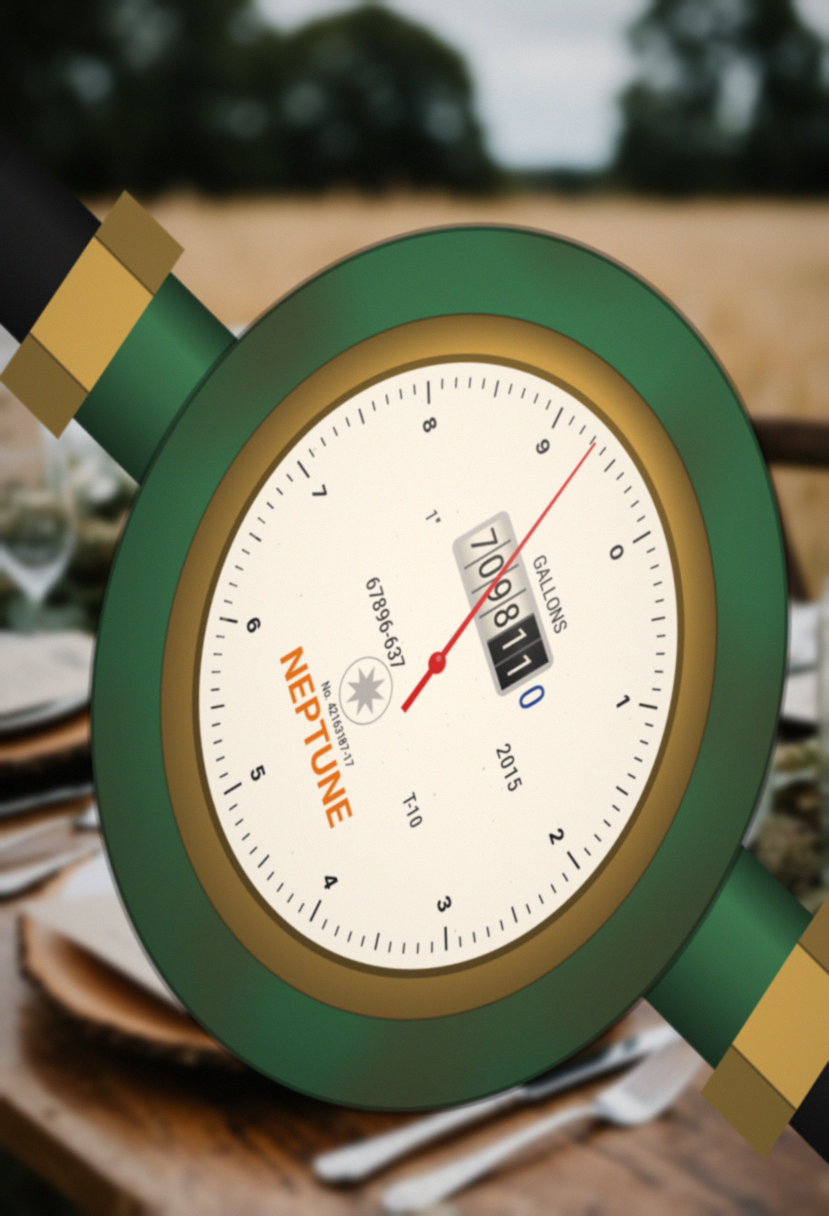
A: 7098109.3 gal
